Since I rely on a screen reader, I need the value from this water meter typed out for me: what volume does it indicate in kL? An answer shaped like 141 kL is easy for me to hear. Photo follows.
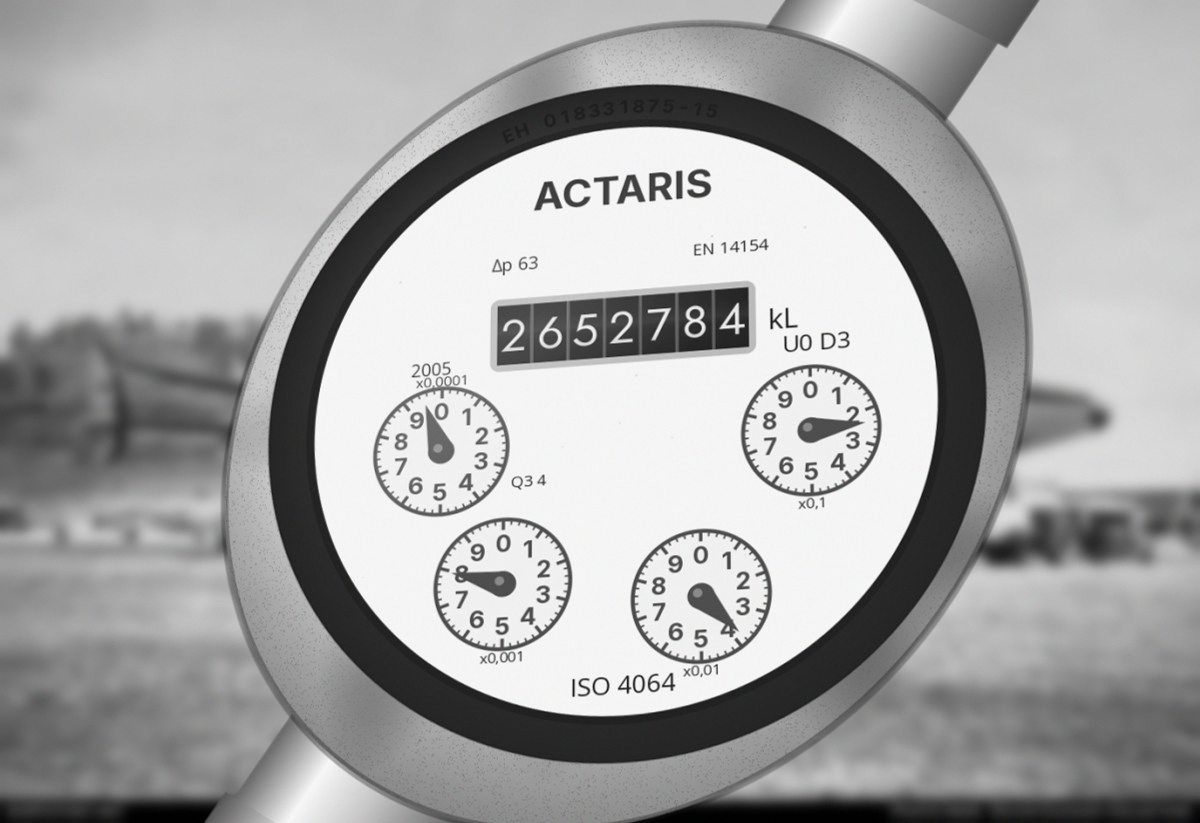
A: 2652784.2379 kL
